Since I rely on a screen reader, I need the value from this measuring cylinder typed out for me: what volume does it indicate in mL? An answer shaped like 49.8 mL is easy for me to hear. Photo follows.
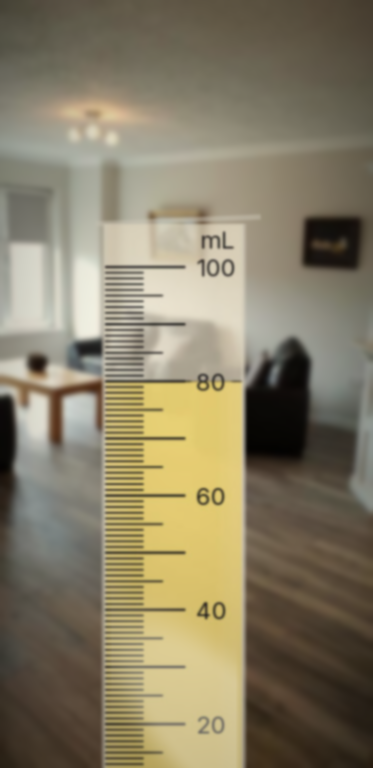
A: 80 mL
